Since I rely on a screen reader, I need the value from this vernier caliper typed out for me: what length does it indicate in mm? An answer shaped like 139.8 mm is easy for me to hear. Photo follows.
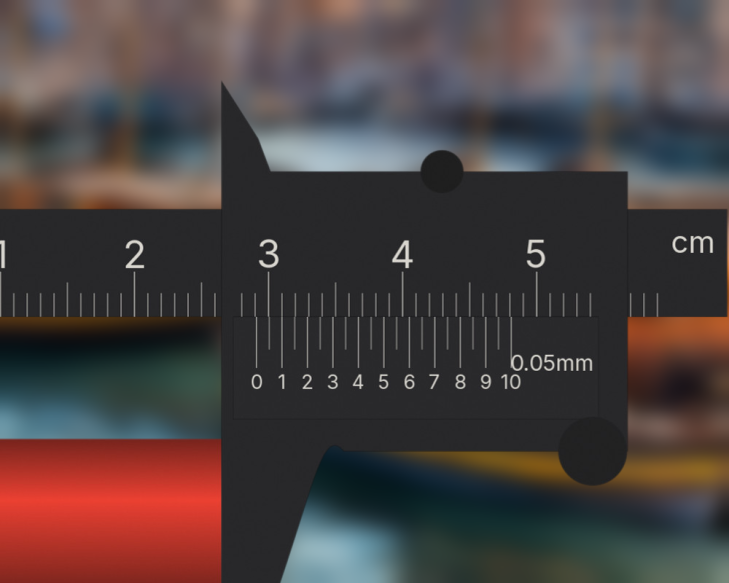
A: 29.1 mm
